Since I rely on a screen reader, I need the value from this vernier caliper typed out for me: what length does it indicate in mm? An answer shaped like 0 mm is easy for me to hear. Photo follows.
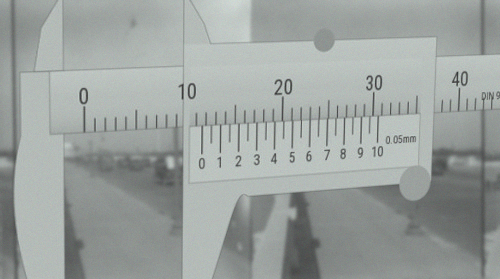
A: 11.6 mm
